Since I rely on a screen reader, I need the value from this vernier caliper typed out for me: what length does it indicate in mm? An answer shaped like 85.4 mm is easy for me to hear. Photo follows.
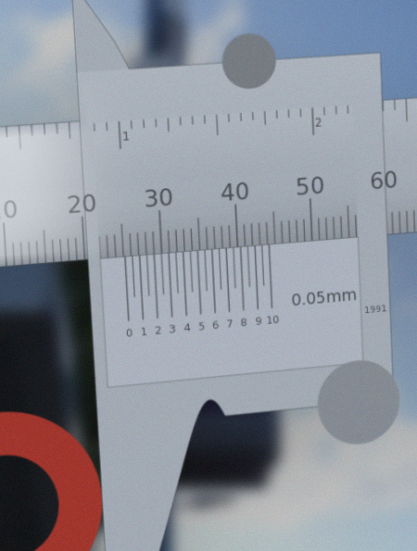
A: 25.2 mm
